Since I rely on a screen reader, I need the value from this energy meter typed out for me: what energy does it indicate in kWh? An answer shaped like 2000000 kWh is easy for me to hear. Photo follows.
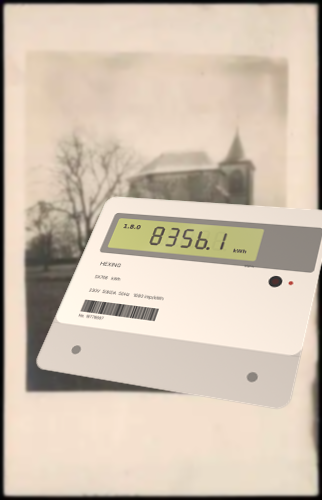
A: 8356.1 kWh
